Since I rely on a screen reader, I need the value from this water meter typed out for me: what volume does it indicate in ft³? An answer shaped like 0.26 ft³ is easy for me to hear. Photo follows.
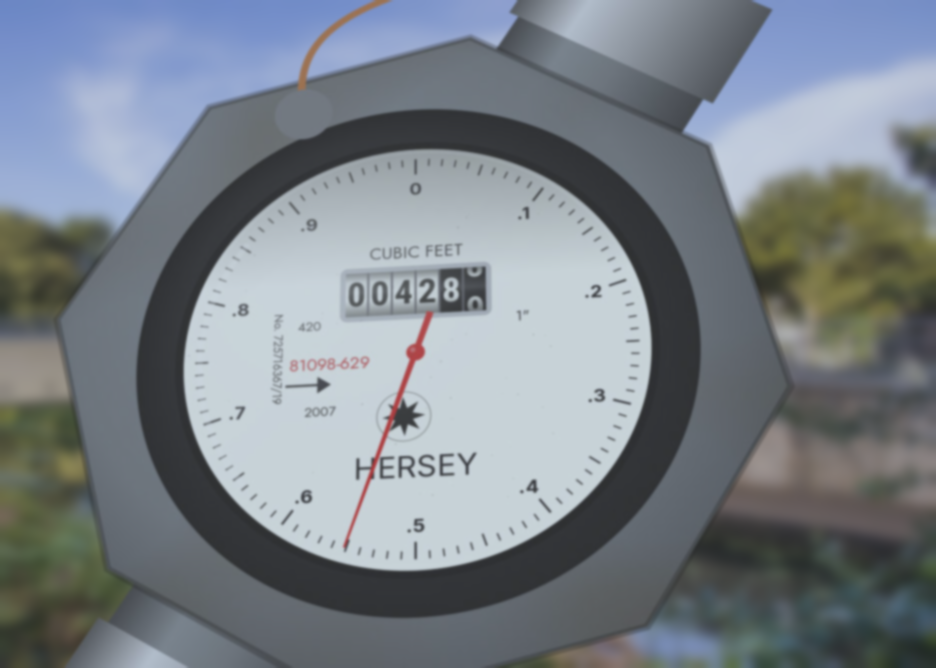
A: 4288.55 ft³
